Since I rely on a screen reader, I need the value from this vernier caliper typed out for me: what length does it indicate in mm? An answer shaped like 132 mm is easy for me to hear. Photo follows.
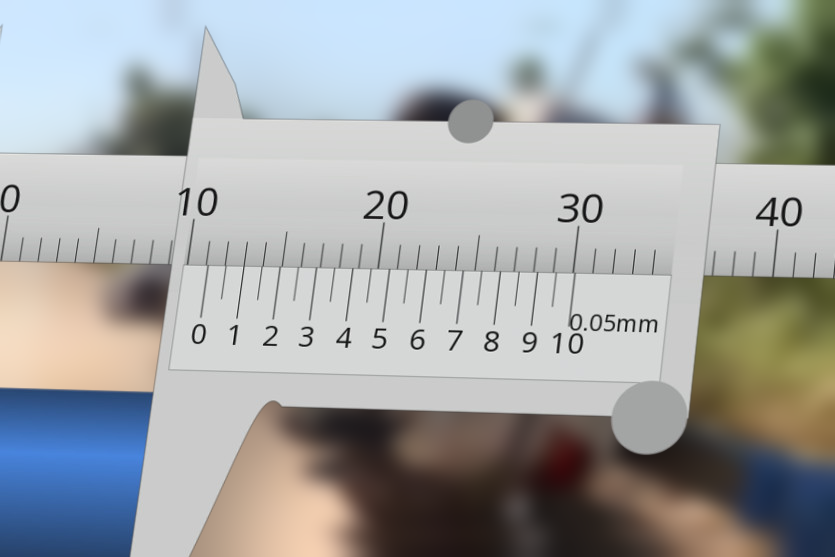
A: 11.1 mm
